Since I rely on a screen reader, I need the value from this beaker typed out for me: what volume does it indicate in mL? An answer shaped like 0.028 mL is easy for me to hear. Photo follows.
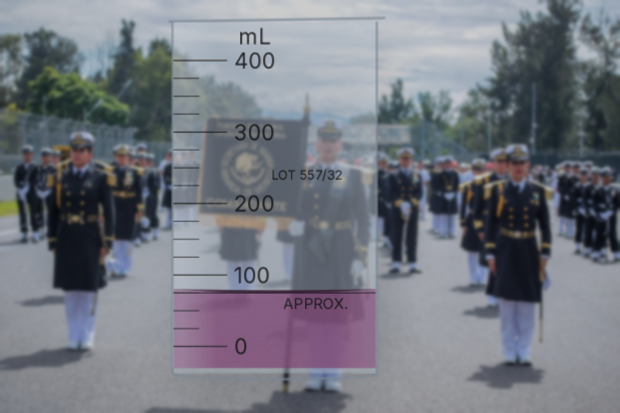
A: 75 mL
